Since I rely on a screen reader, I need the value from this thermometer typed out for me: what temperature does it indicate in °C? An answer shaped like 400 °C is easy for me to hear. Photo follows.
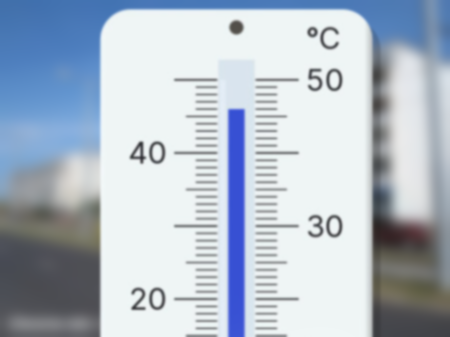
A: 46 °C
